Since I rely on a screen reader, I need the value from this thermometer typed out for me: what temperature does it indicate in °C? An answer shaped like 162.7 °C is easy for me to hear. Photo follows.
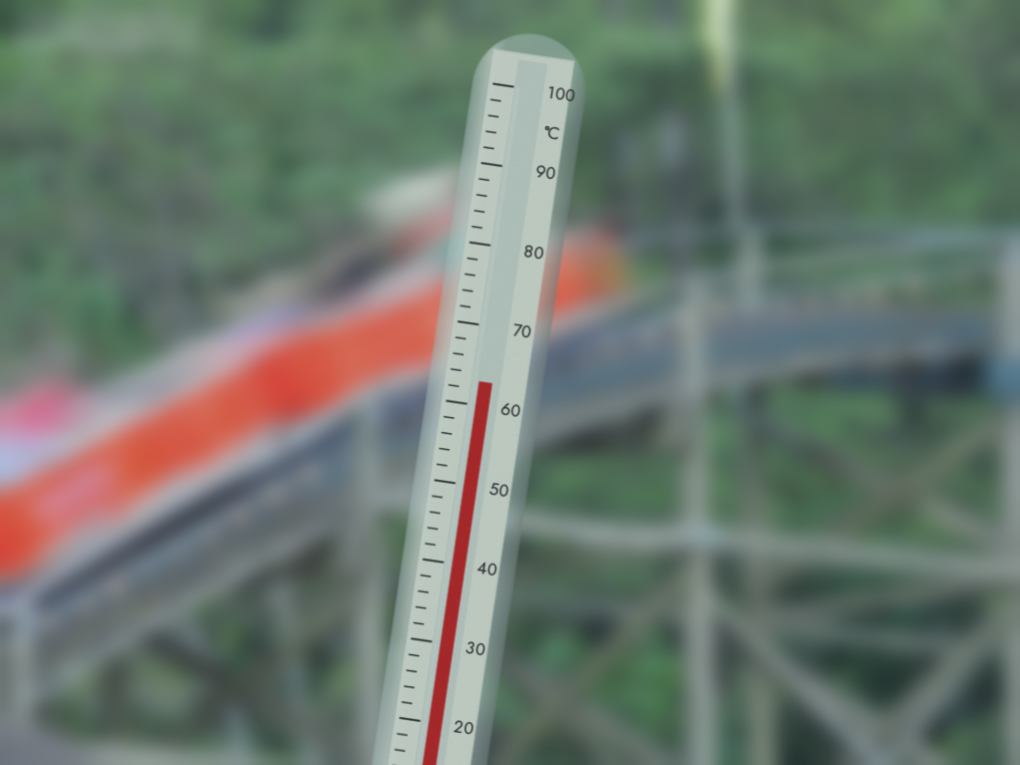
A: 63 °C
